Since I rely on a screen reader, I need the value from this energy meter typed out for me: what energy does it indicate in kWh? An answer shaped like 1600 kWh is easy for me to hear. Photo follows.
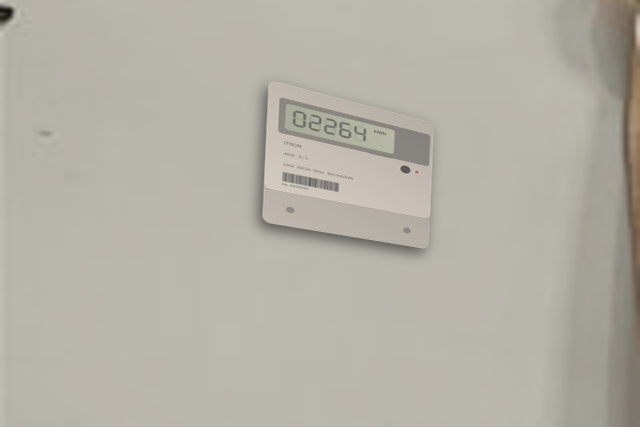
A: 2264 kWh
